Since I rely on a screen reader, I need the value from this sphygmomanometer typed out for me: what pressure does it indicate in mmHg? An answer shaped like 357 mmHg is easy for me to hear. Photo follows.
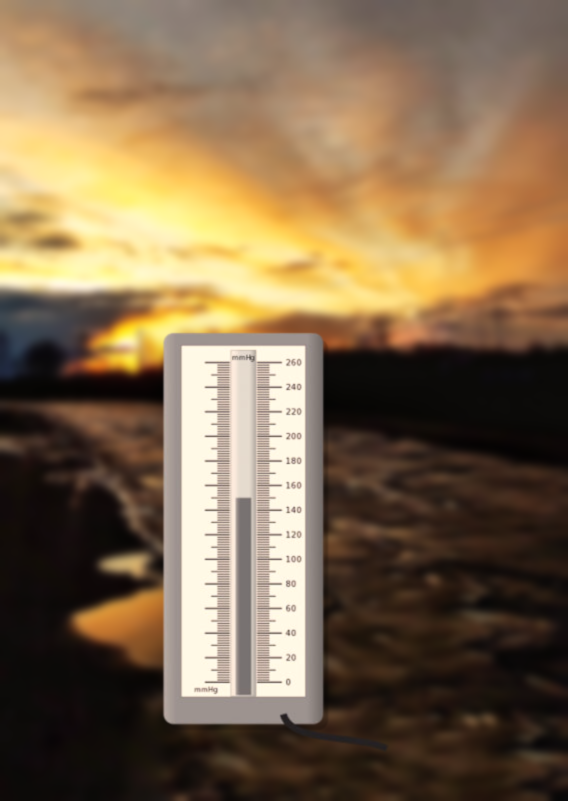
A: 150 mmHg
